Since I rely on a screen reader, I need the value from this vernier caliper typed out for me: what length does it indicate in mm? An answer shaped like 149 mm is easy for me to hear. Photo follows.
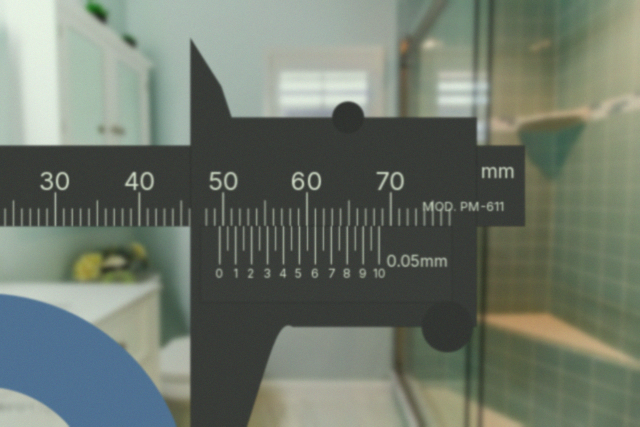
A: 49.6 mm
